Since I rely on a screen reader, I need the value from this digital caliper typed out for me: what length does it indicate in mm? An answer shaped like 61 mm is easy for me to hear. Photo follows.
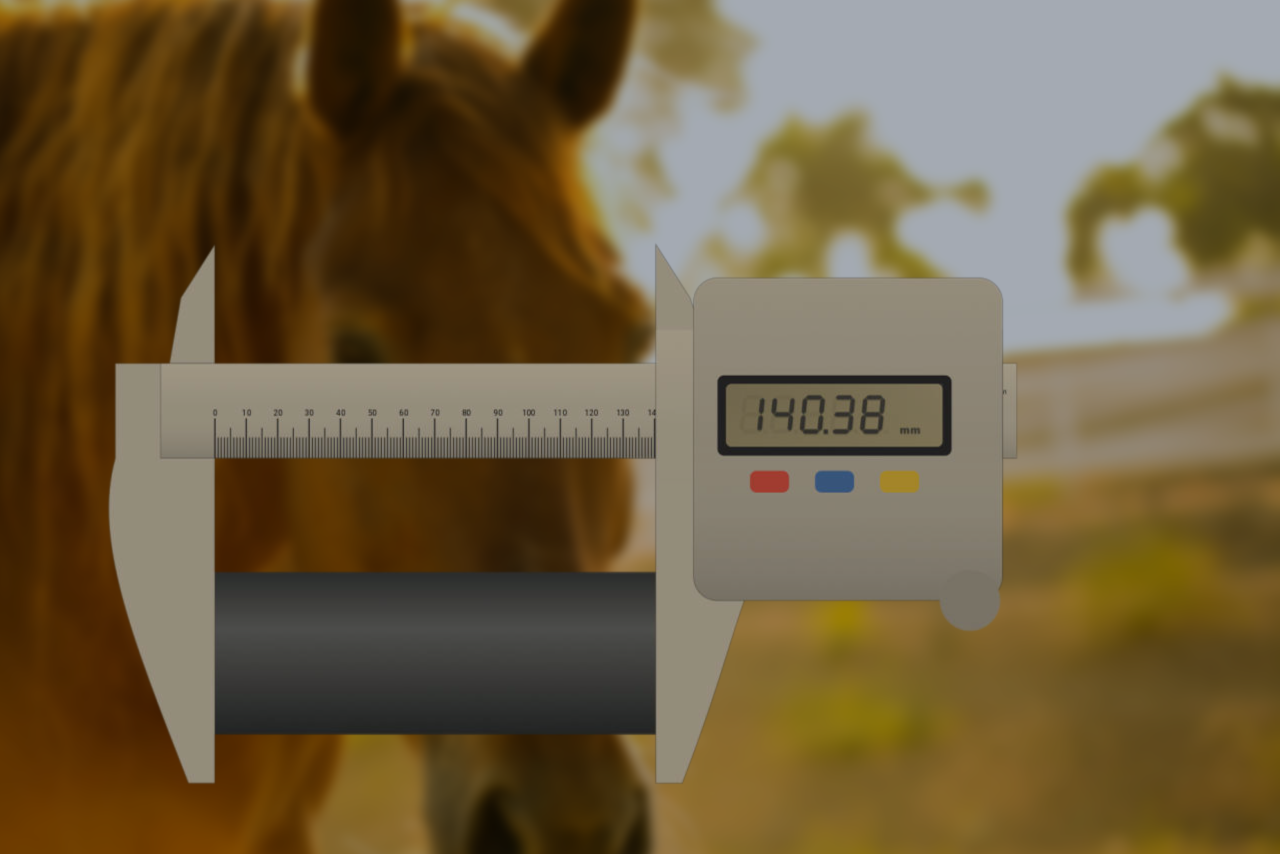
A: 140.38 mm
